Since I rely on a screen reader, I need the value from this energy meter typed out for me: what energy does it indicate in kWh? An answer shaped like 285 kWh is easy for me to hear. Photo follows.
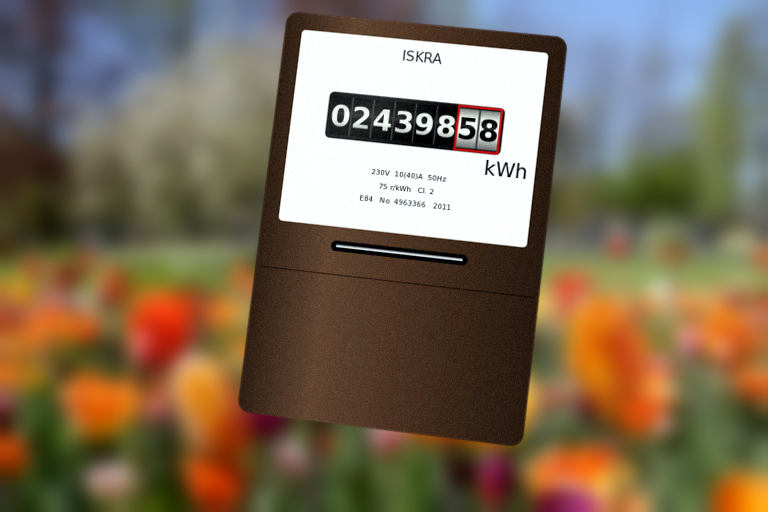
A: 24398.58 kWh
